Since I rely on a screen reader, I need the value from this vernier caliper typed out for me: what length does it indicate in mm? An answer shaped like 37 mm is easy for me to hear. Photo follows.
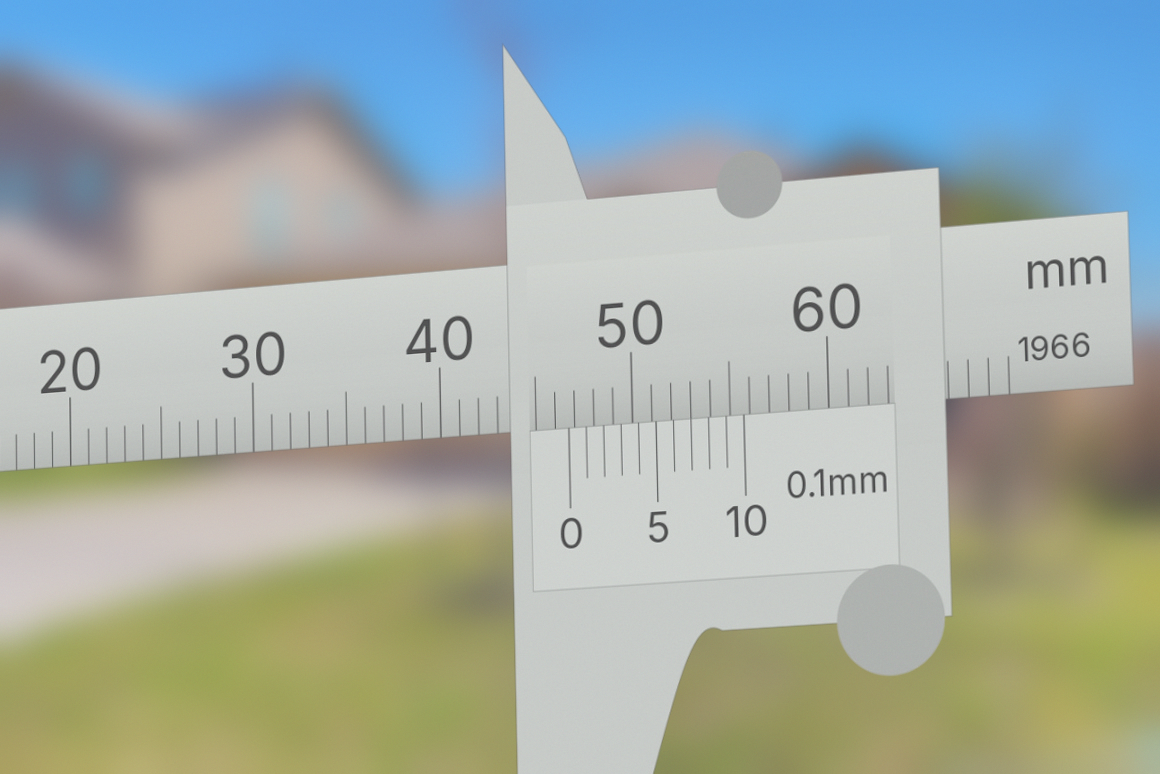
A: 46.7 mm
